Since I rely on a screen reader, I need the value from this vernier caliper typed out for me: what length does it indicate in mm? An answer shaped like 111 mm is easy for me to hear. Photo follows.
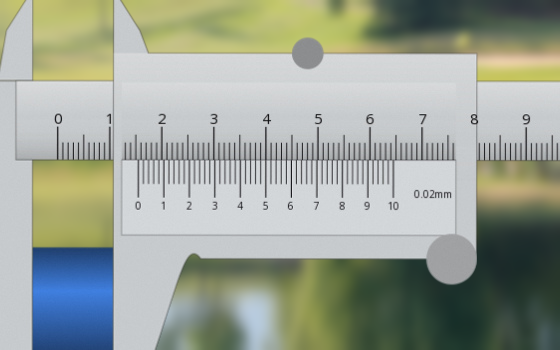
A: 15.5 mm
